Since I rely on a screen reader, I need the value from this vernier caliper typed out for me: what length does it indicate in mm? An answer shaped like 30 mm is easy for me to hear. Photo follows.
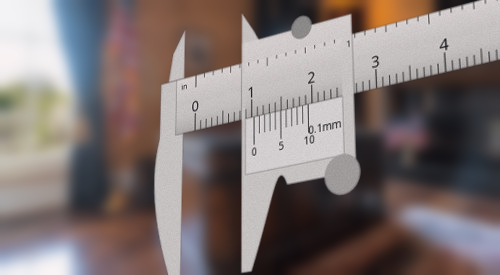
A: 10.4 mm
